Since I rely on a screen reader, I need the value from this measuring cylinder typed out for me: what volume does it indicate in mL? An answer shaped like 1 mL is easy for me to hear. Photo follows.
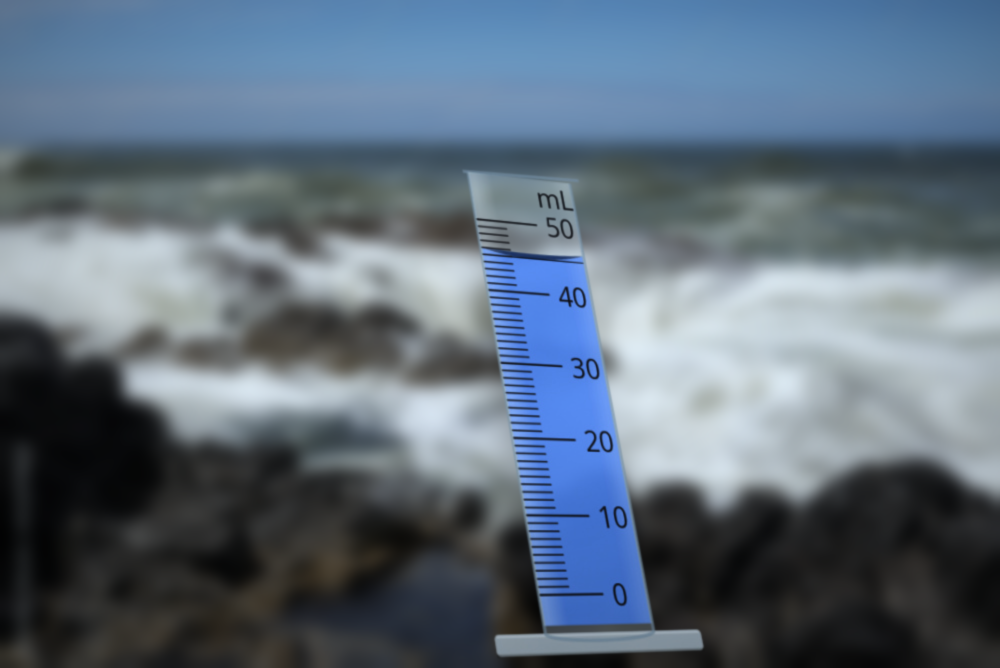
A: 45 mL
